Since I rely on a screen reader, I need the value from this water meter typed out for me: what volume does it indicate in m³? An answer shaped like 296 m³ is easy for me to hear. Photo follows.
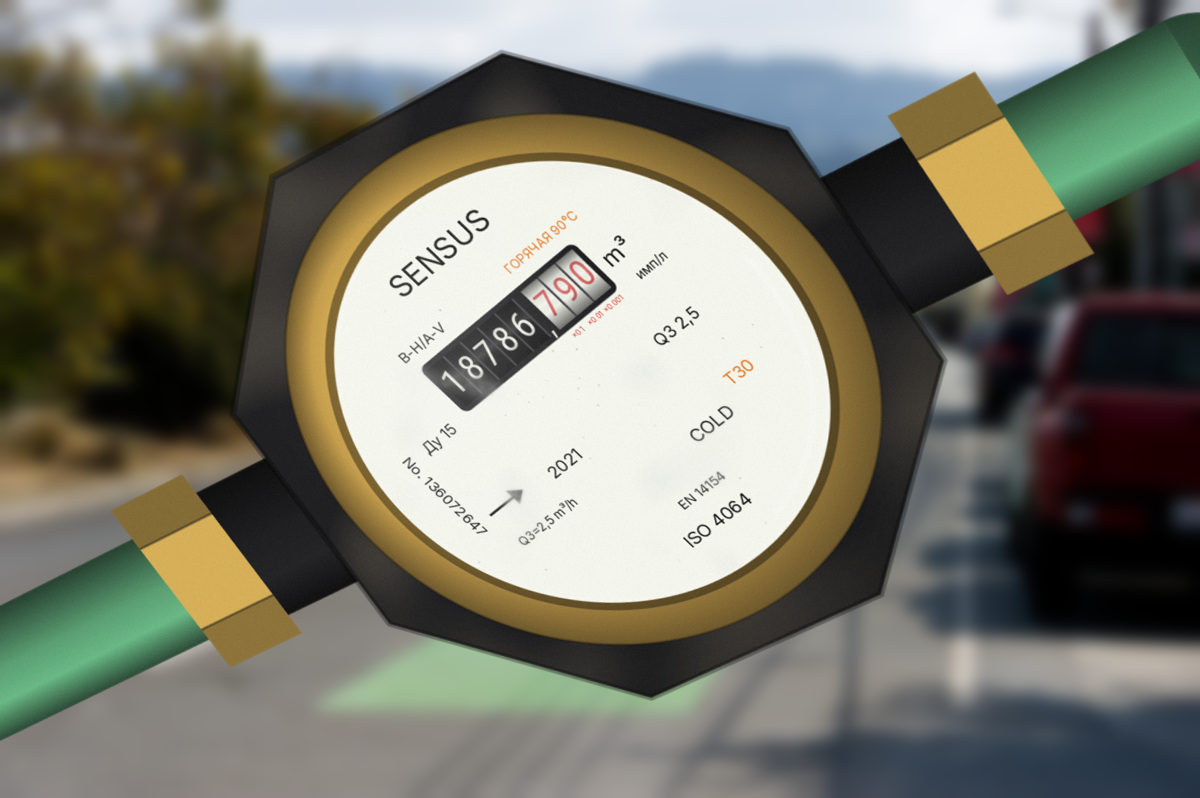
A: 18786.790 m³
